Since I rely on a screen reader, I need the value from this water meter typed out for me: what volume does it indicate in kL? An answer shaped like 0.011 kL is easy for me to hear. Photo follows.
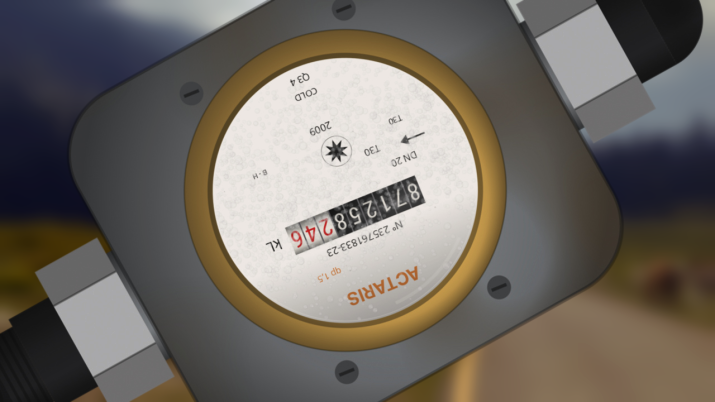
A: 871258.246 kL
